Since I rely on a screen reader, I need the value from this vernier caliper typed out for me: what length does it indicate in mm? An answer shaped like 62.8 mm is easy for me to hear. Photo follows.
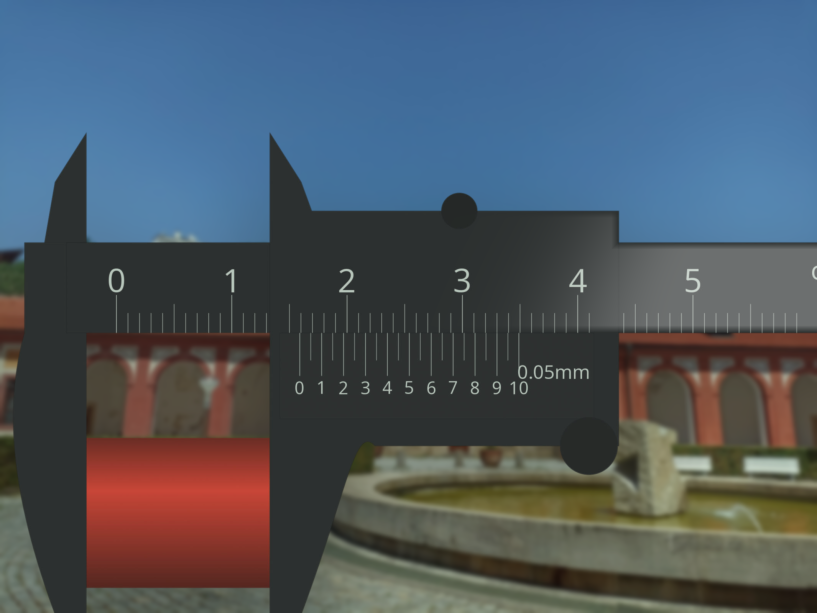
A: 15.9 mm
